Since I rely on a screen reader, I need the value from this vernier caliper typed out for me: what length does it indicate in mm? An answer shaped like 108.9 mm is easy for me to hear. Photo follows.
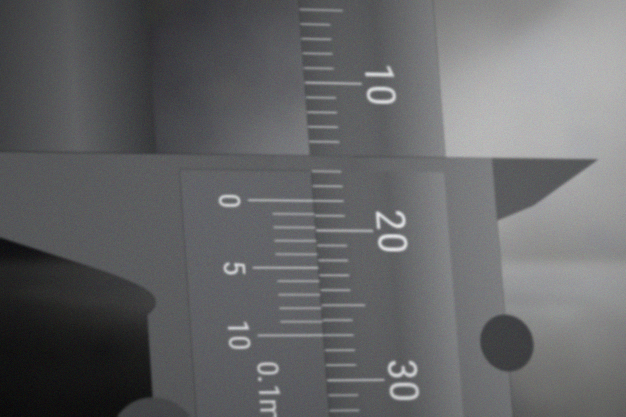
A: 18.0 mm
